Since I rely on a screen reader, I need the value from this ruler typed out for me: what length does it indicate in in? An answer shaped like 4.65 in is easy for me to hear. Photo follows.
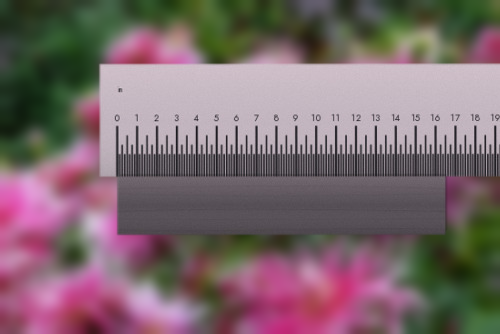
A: 16.5 in
